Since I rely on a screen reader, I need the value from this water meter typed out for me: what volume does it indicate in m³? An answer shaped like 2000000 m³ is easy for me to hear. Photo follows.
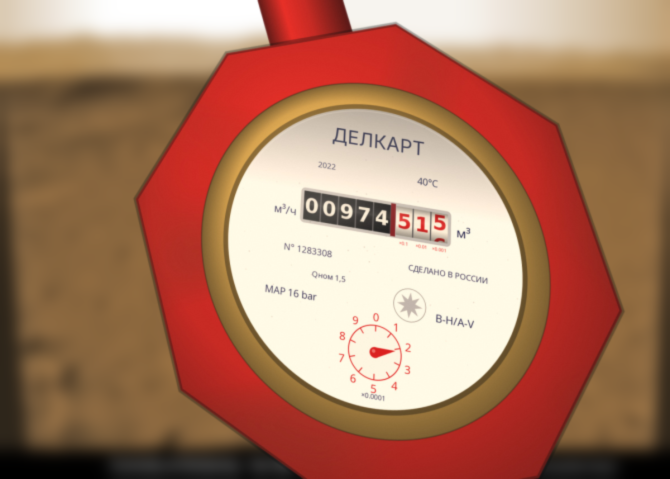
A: 974.5152 m³
